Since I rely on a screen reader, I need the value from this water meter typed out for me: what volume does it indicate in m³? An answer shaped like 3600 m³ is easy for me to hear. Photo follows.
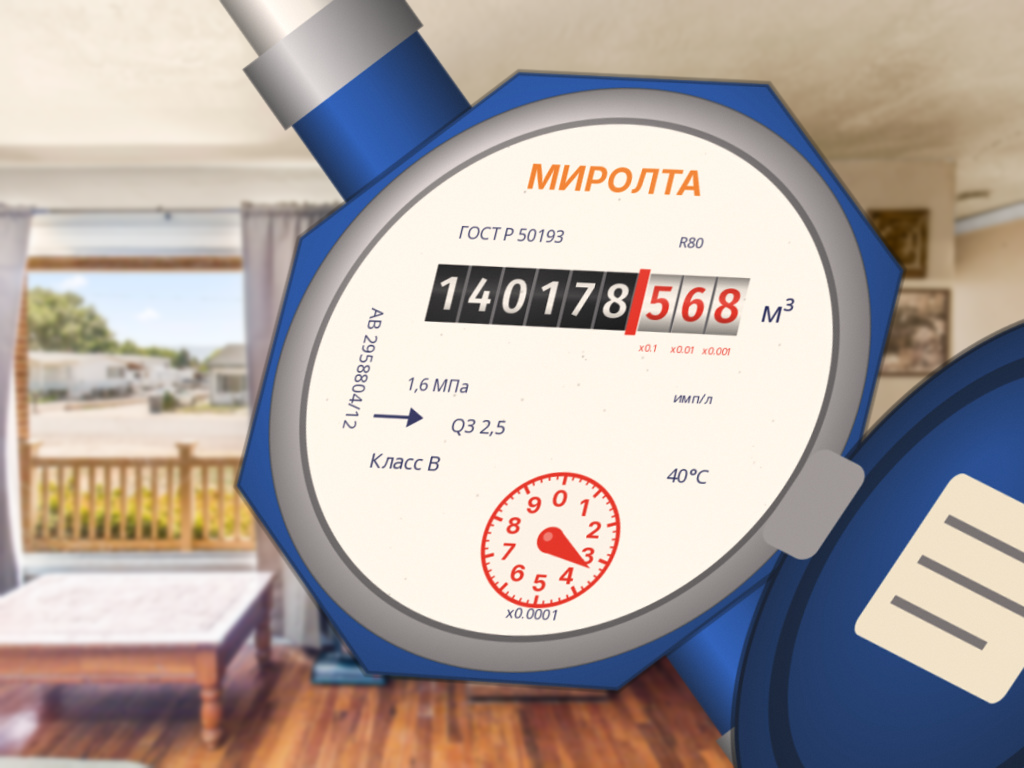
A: 140178.5683 m³
